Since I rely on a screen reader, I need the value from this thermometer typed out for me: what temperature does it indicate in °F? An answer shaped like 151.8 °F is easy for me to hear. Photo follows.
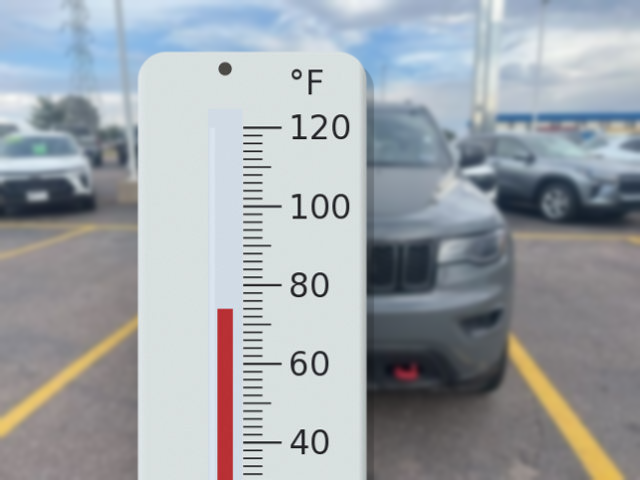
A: 74 °F
